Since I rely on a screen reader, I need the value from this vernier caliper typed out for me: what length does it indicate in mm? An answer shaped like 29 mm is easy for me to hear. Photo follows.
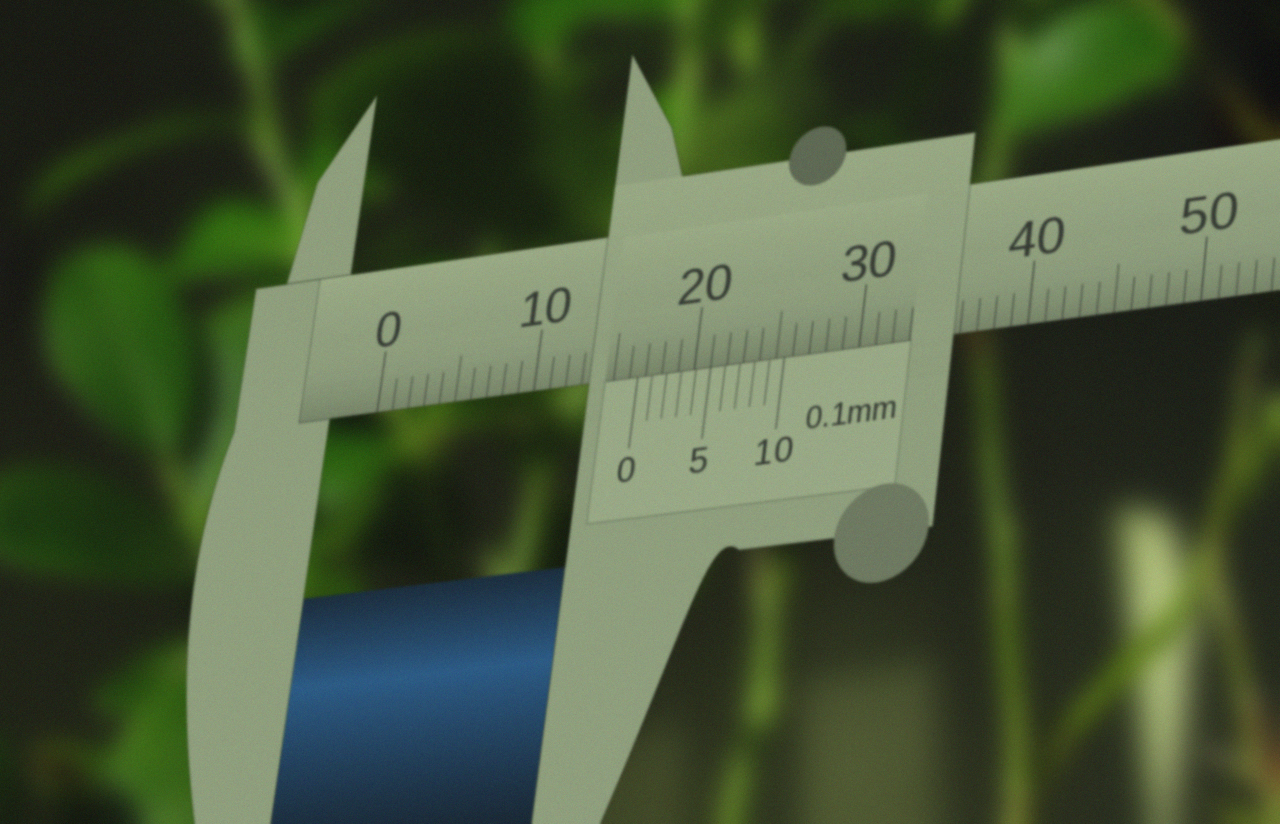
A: 16.5 mm
